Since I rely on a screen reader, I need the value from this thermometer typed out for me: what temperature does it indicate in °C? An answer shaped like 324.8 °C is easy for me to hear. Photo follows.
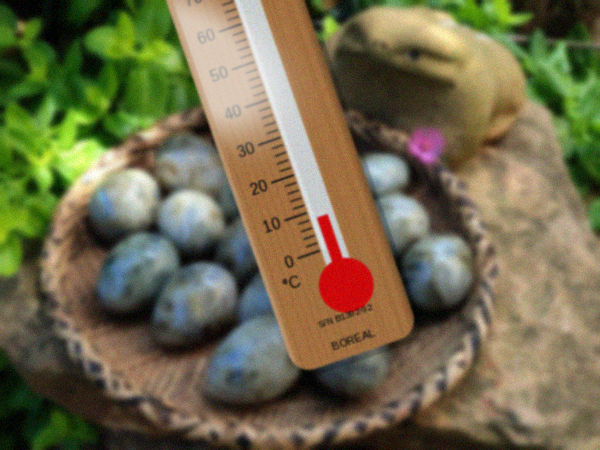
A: 8 °C
